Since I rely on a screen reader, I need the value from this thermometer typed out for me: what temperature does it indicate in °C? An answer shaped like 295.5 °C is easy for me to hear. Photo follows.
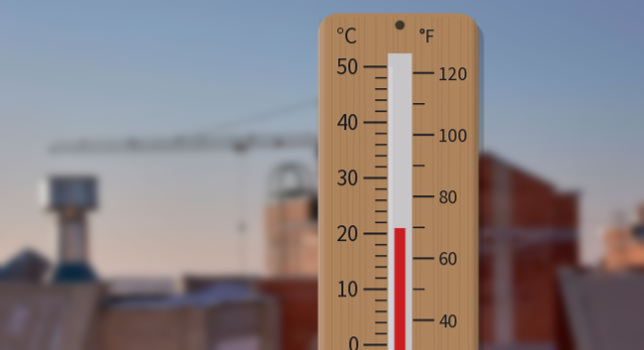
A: 21 °C
